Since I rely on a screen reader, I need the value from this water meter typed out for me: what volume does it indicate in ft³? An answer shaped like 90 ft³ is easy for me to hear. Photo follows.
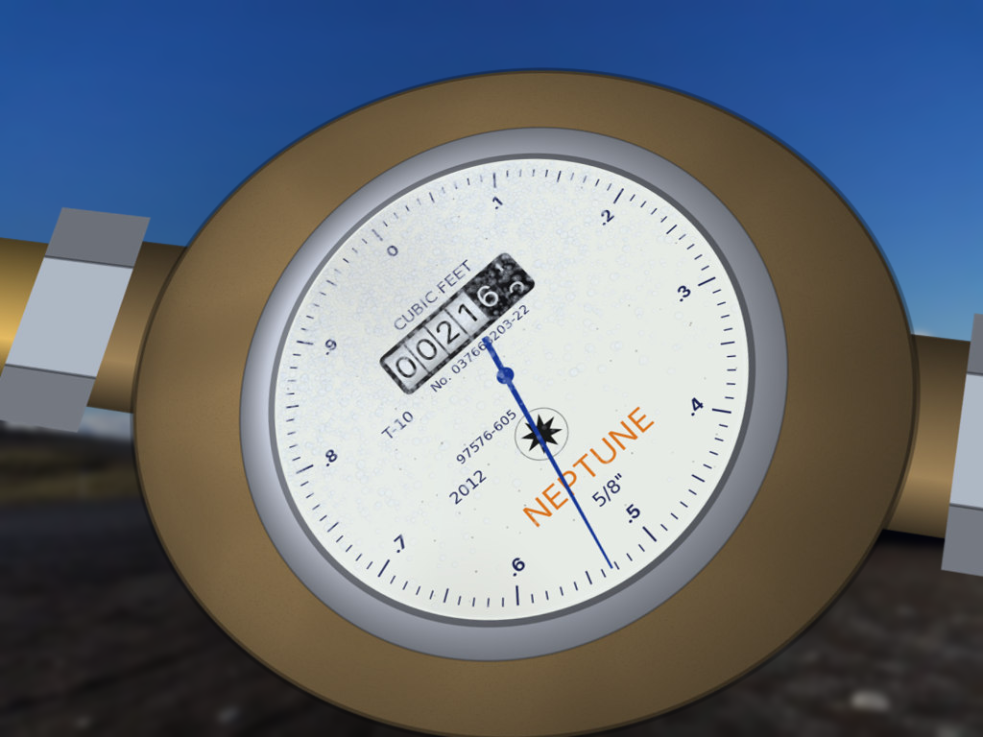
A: 2161.53 ft³
